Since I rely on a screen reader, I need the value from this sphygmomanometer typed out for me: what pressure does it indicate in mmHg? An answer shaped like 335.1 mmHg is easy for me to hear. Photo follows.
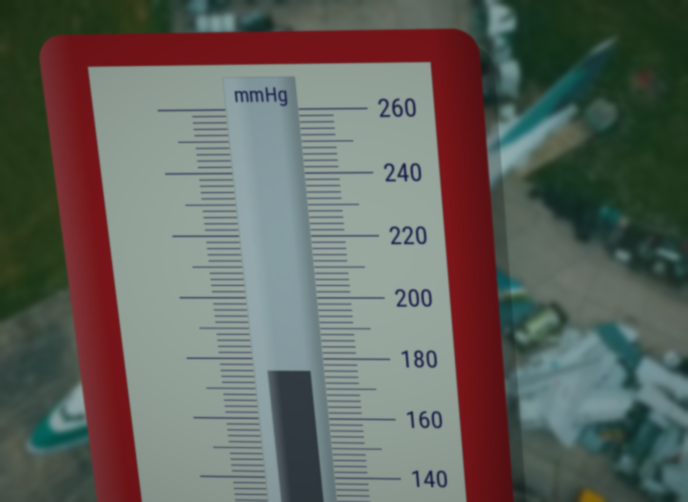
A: 176 mmHg
